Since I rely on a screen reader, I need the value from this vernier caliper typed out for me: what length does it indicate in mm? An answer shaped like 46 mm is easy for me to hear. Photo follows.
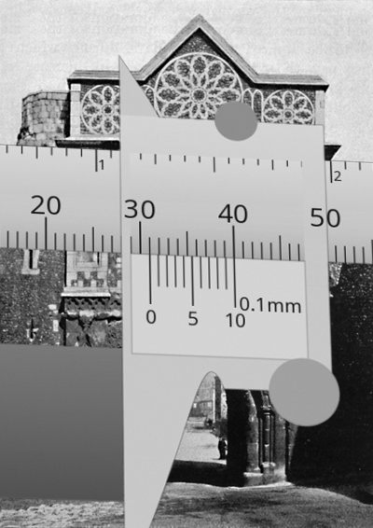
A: 31.0 mm
